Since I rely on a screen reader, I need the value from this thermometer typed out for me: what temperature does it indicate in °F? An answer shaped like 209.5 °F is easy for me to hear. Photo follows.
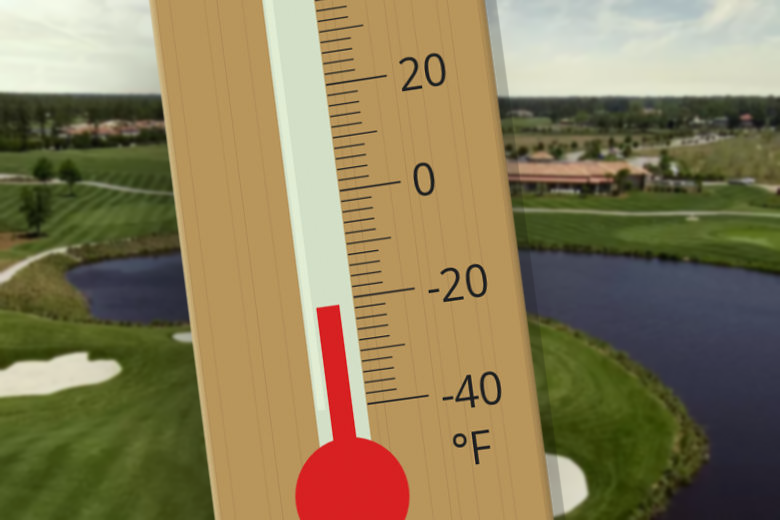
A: -21 °F
